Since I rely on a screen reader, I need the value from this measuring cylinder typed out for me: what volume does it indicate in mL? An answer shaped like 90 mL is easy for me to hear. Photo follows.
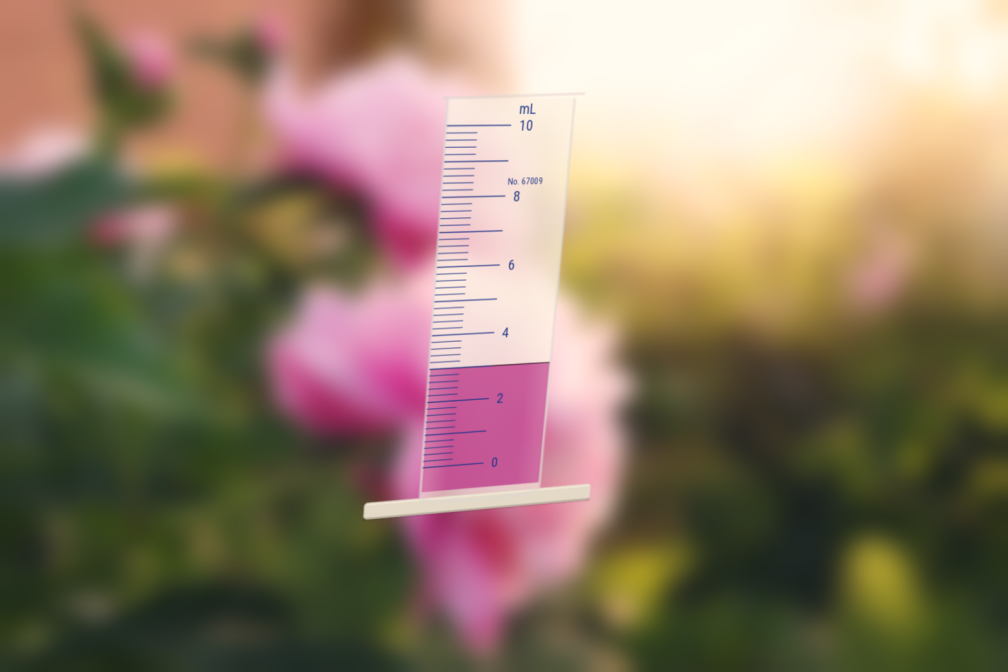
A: 3 mL
